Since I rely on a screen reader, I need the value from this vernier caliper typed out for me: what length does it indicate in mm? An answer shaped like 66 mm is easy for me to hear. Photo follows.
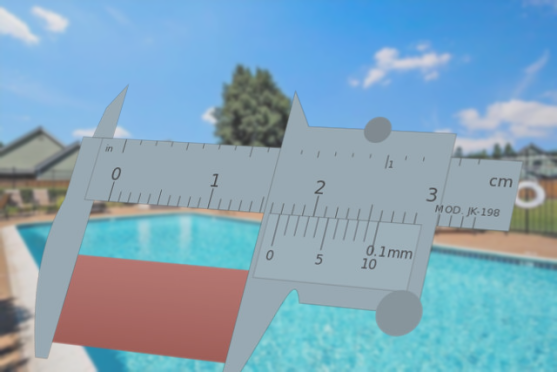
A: 16.9 mm
